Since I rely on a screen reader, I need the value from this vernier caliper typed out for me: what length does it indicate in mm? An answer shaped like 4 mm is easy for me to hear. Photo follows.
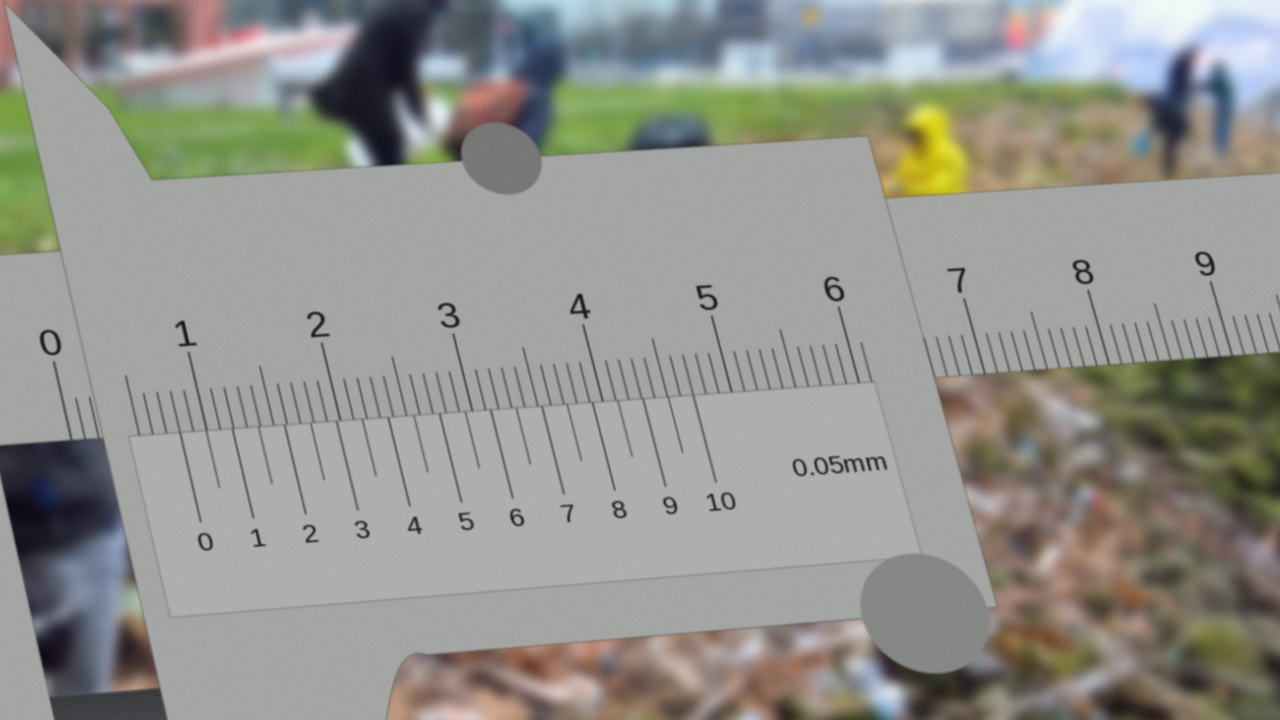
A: 8.0 mm
